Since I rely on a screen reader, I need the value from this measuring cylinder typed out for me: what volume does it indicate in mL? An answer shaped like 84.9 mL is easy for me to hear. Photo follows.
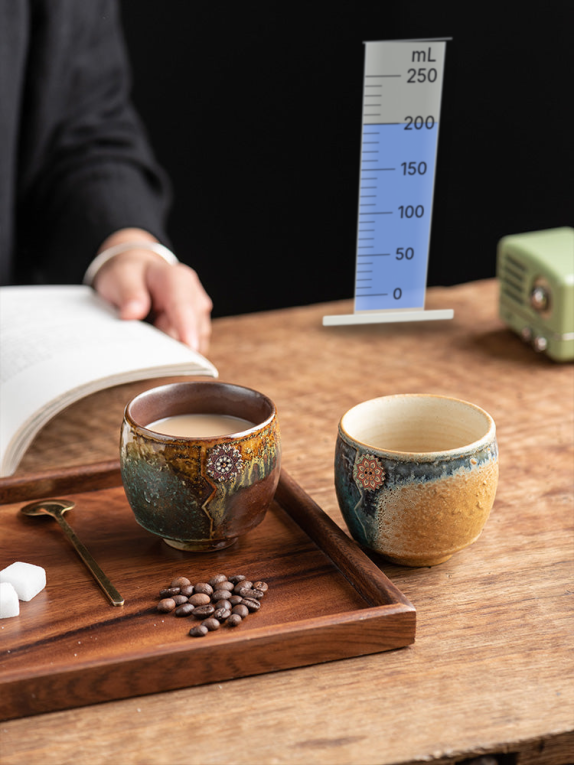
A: 200 mL
